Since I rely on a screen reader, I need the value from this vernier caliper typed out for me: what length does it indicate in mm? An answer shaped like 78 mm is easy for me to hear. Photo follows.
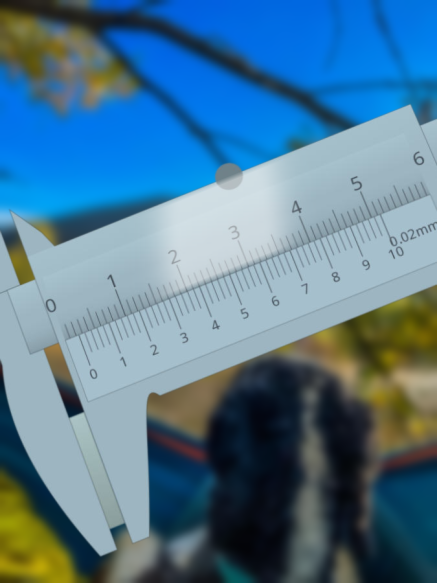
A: 2.4 mm
